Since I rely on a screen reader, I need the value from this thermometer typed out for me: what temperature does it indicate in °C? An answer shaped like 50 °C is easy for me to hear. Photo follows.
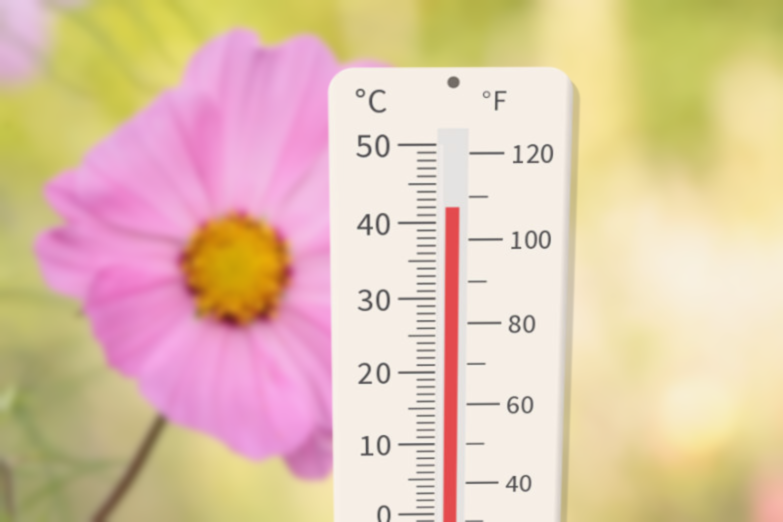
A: 42 °C
